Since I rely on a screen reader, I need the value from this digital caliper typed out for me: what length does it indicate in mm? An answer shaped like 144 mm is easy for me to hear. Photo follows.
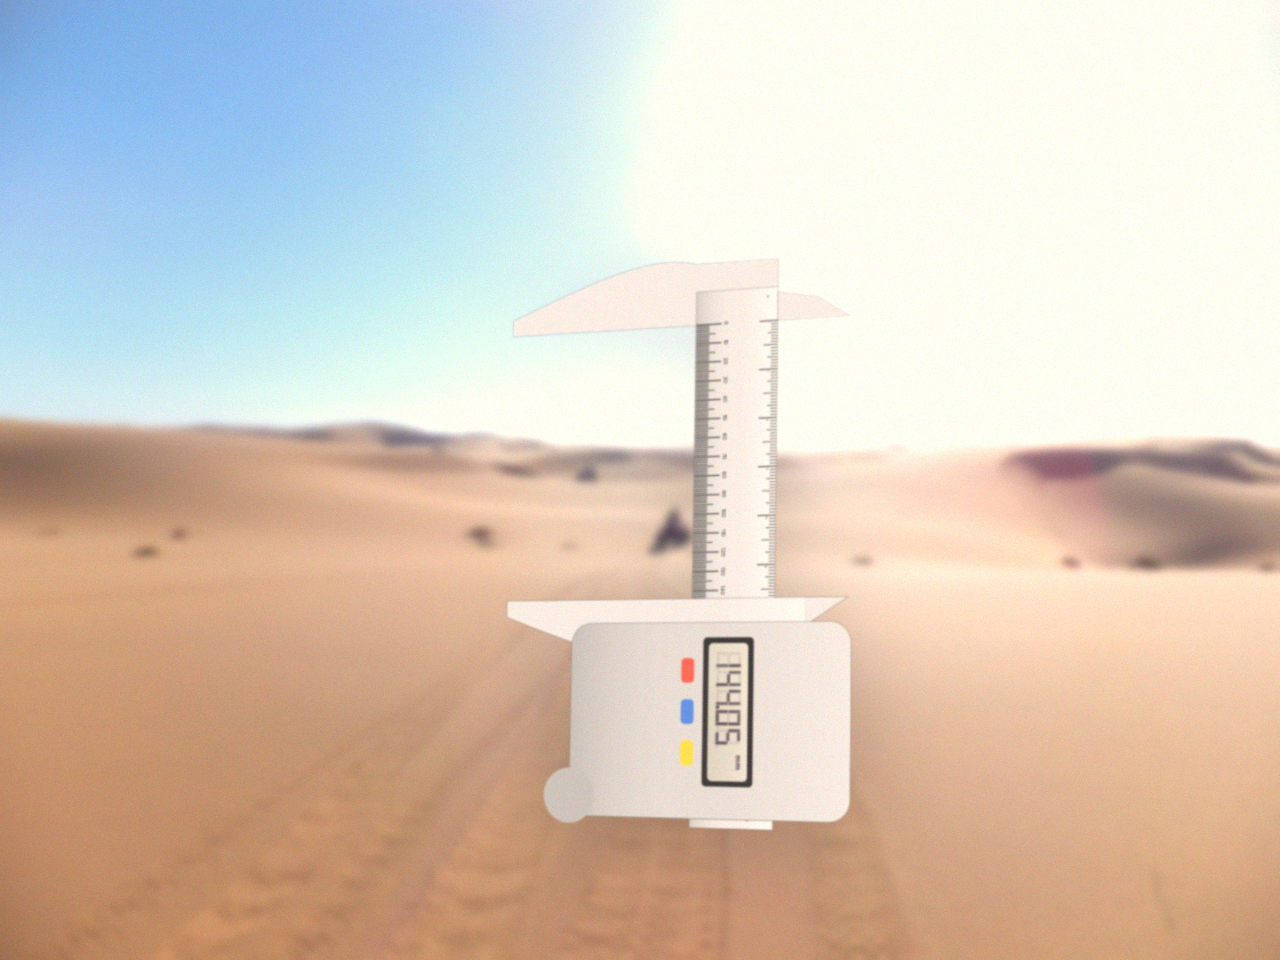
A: 144.05 mm
